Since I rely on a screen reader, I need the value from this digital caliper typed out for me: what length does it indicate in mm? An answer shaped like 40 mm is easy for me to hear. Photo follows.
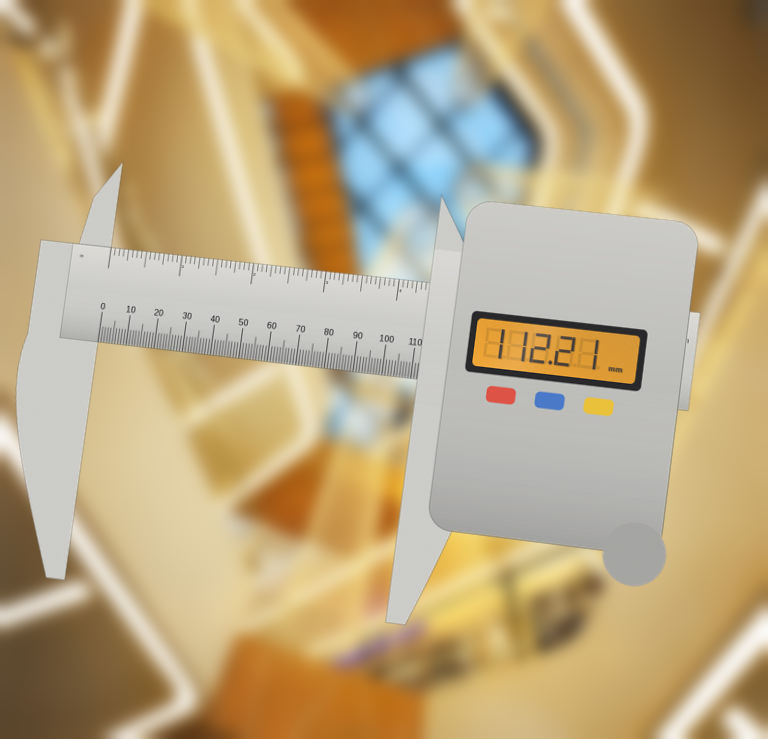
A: 112.21 mm
